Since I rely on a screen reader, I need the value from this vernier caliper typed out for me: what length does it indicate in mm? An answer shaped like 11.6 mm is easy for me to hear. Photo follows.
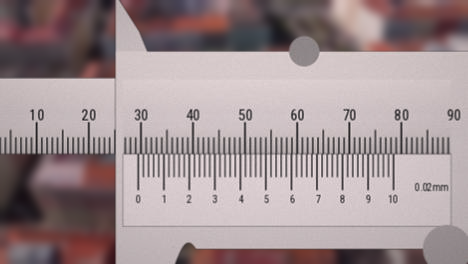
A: 29.5 mm
